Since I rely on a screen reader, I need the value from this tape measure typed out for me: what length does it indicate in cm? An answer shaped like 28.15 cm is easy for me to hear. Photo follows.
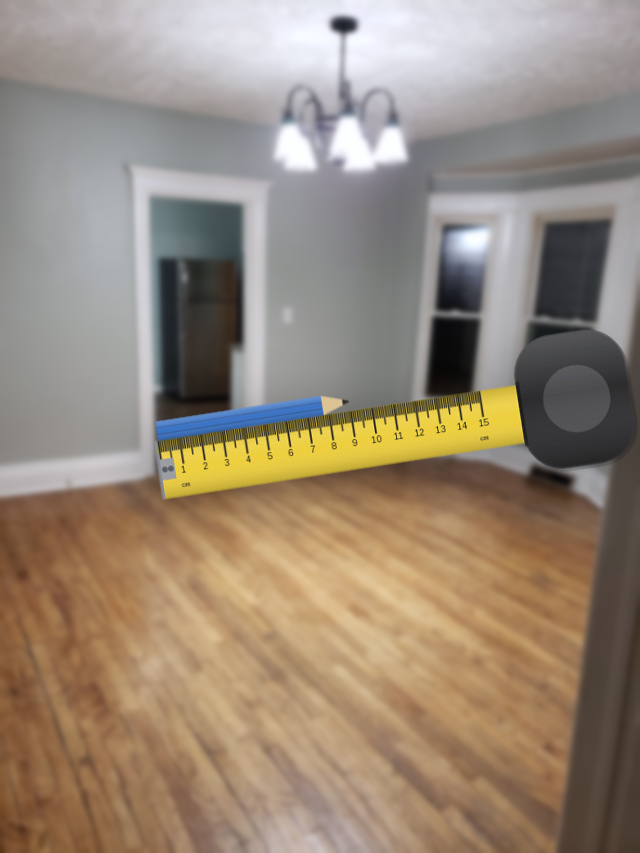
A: 9 cm
